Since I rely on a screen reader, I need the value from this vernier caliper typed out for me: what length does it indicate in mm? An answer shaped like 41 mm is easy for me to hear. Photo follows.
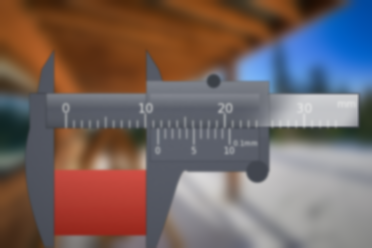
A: 11.6 mm
